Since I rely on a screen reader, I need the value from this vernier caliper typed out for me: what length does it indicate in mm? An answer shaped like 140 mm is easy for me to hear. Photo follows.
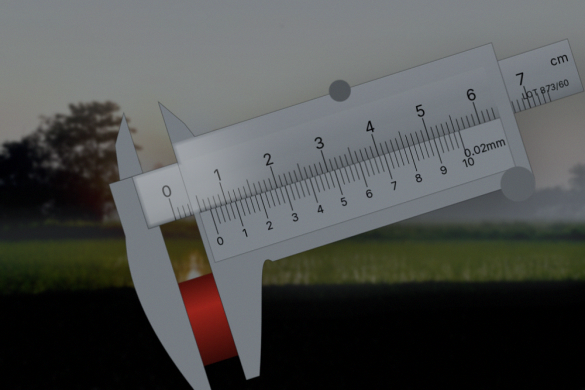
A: 6.8 mm
